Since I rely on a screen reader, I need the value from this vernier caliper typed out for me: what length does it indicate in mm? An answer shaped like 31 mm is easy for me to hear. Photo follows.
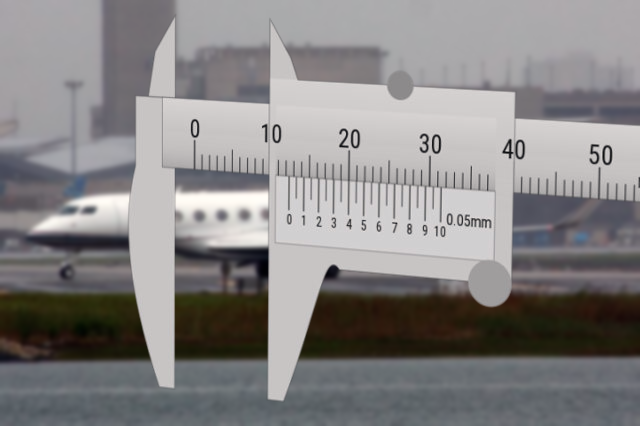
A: 12.4 mm
